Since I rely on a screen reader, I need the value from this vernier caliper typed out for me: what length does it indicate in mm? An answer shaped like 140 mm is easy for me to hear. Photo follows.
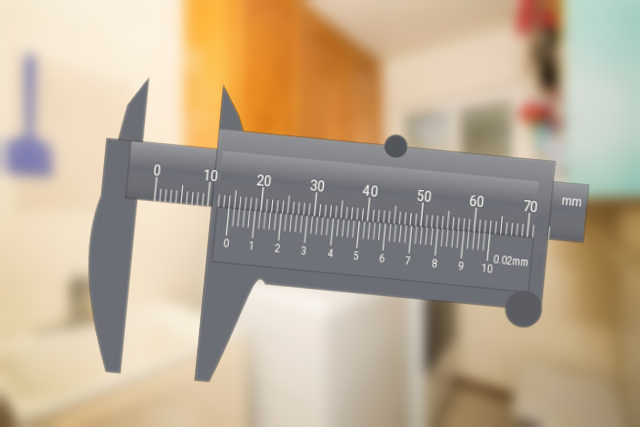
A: 14.0 mm
